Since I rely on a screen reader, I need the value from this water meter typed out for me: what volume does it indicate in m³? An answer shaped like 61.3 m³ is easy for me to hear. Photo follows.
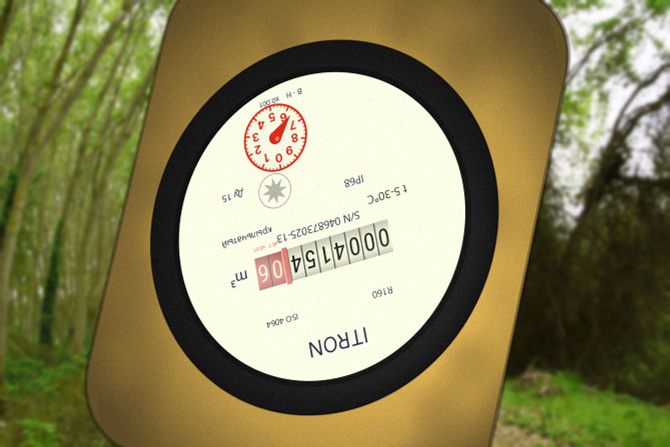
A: 4154.066 m³
